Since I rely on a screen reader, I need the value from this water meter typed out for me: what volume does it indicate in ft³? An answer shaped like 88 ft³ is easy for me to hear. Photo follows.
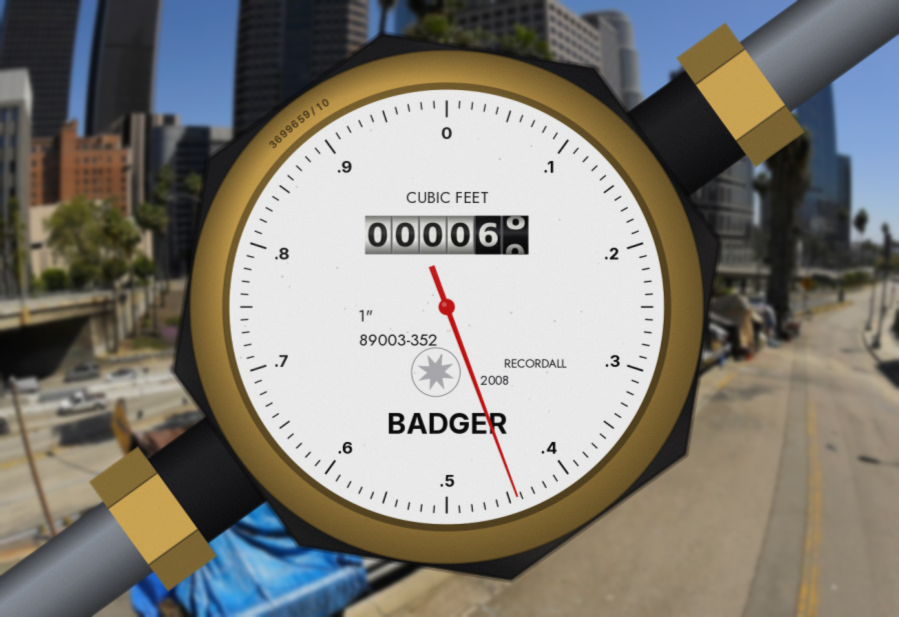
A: 68.44 ft³
